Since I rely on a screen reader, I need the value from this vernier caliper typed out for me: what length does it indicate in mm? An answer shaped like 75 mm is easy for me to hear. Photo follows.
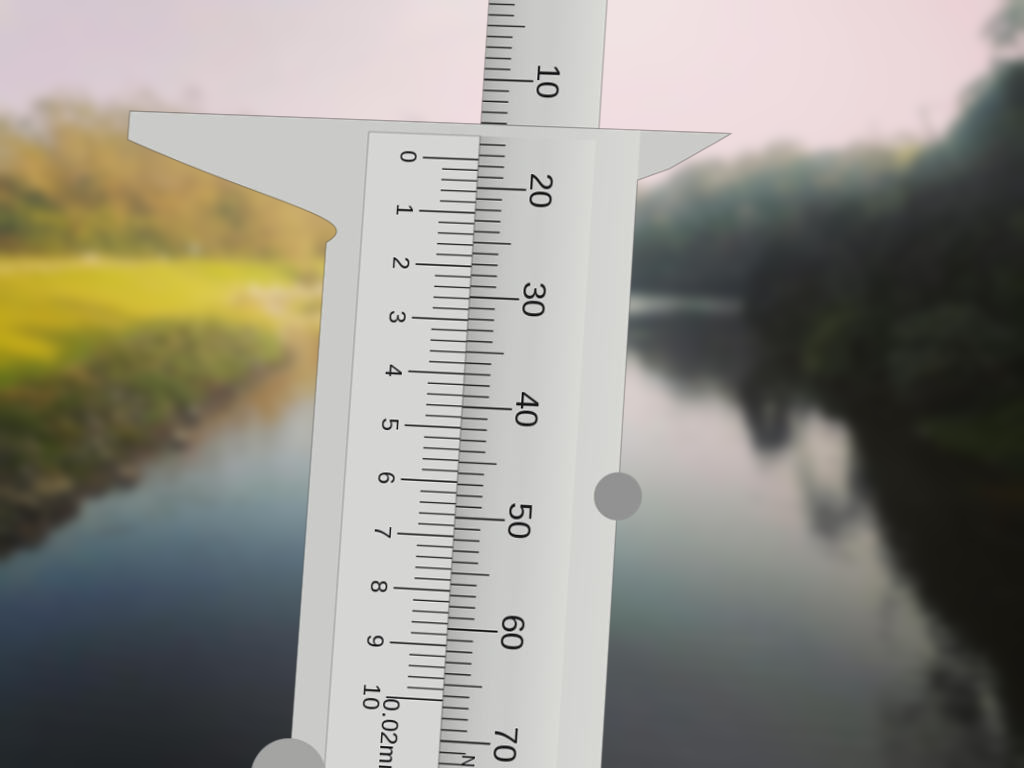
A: 17.4 mm
